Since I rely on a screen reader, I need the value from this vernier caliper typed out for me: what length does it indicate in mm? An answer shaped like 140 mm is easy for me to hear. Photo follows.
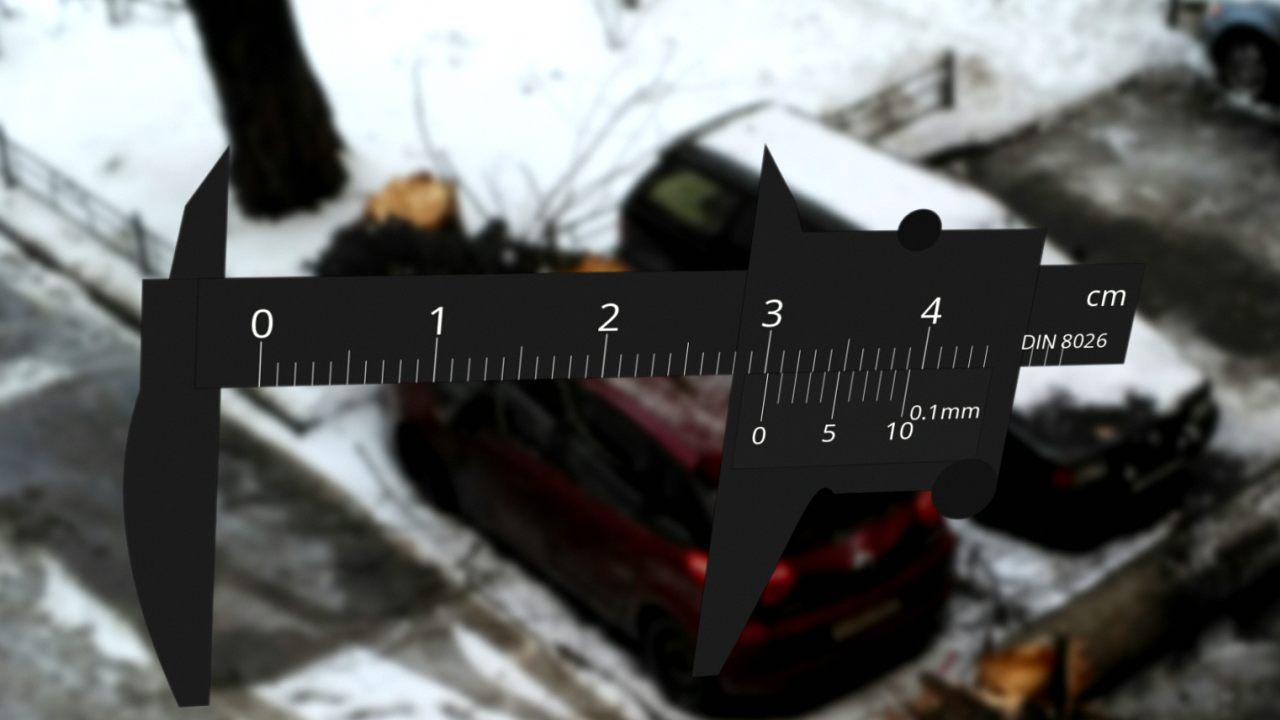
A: 30.2 mm
